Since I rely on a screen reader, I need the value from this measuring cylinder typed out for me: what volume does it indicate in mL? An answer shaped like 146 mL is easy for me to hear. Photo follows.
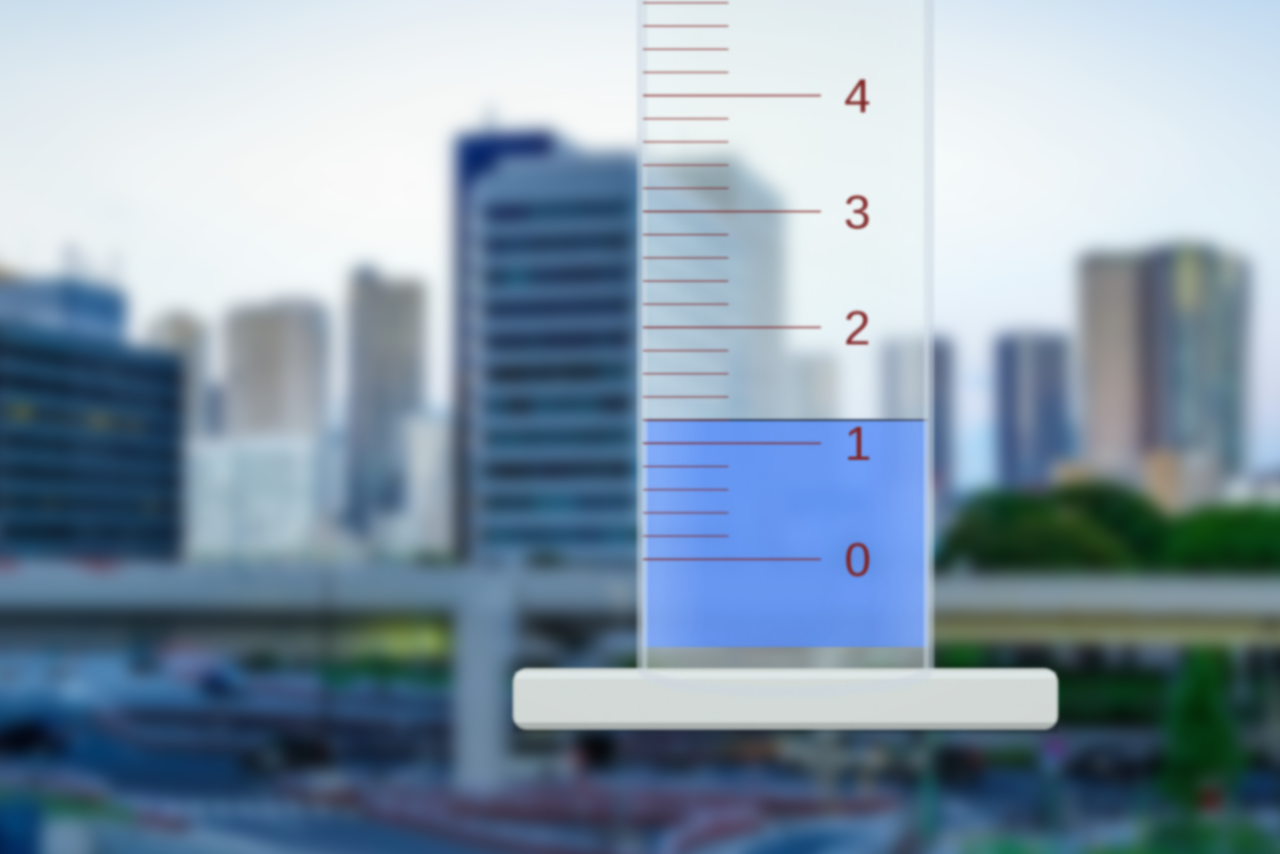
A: 1.2 mL
